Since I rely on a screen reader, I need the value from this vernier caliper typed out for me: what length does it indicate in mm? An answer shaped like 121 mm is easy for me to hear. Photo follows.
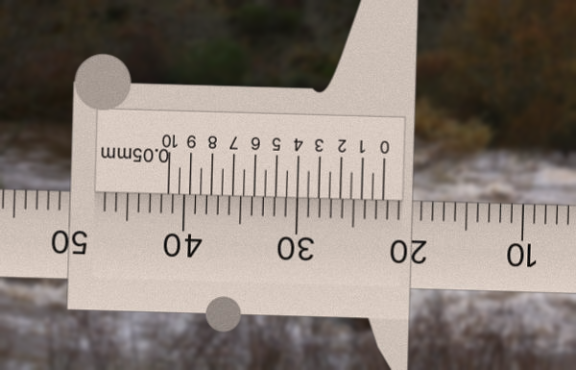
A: 22.4 mm
